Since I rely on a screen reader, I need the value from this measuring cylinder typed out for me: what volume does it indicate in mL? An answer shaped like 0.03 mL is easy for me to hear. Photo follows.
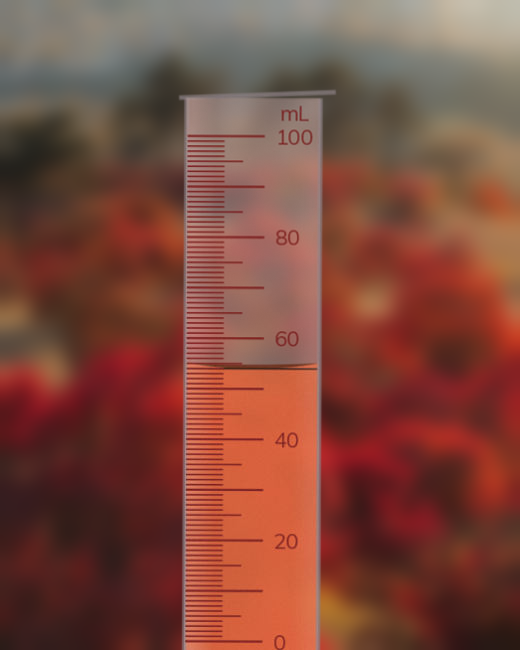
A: 54 mL
